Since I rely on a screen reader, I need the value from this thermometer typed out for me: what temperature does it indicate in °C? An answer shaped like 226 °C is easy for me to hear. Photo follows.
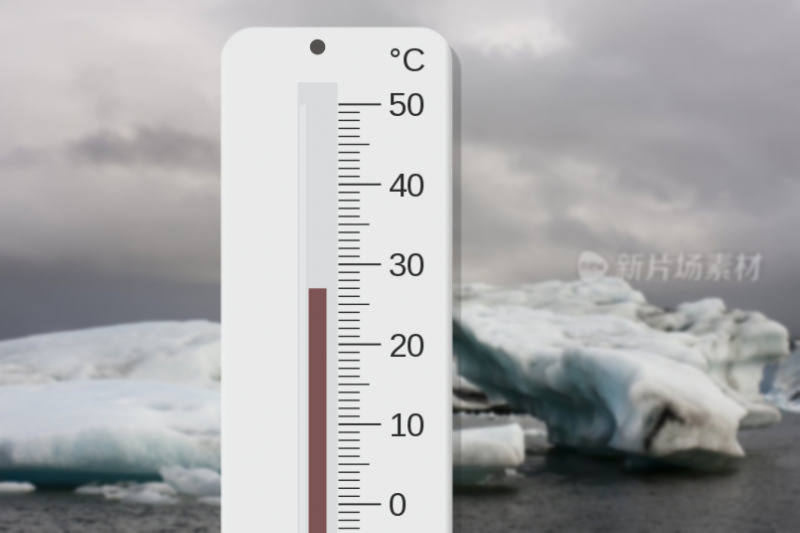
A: 27 °C
